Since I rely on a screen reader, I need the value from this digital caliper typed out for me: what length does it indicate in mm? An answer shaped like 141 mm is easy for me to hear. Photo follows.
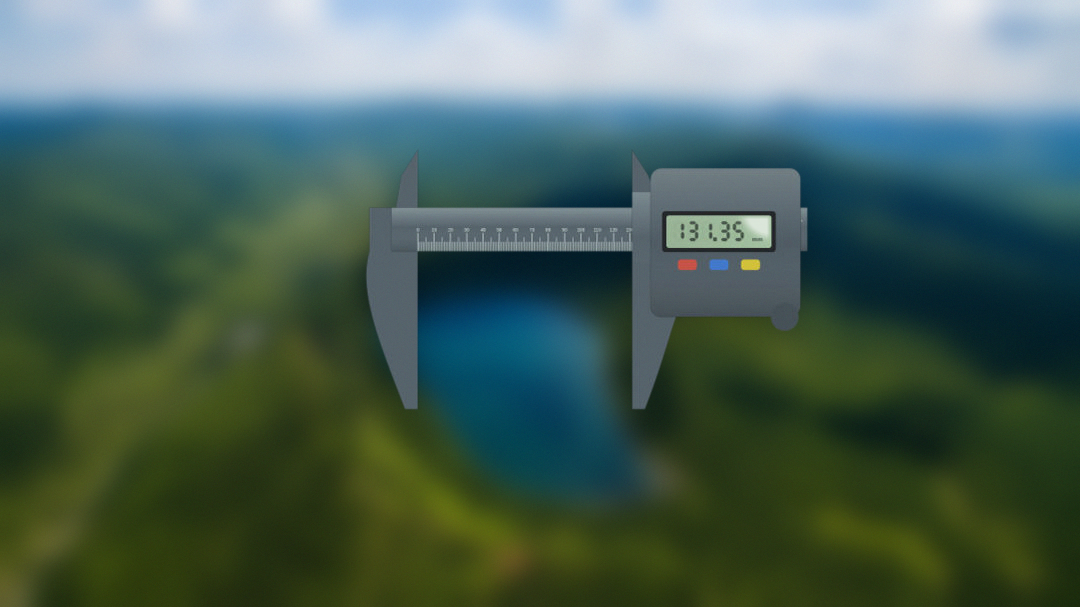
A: 131.35 mm
